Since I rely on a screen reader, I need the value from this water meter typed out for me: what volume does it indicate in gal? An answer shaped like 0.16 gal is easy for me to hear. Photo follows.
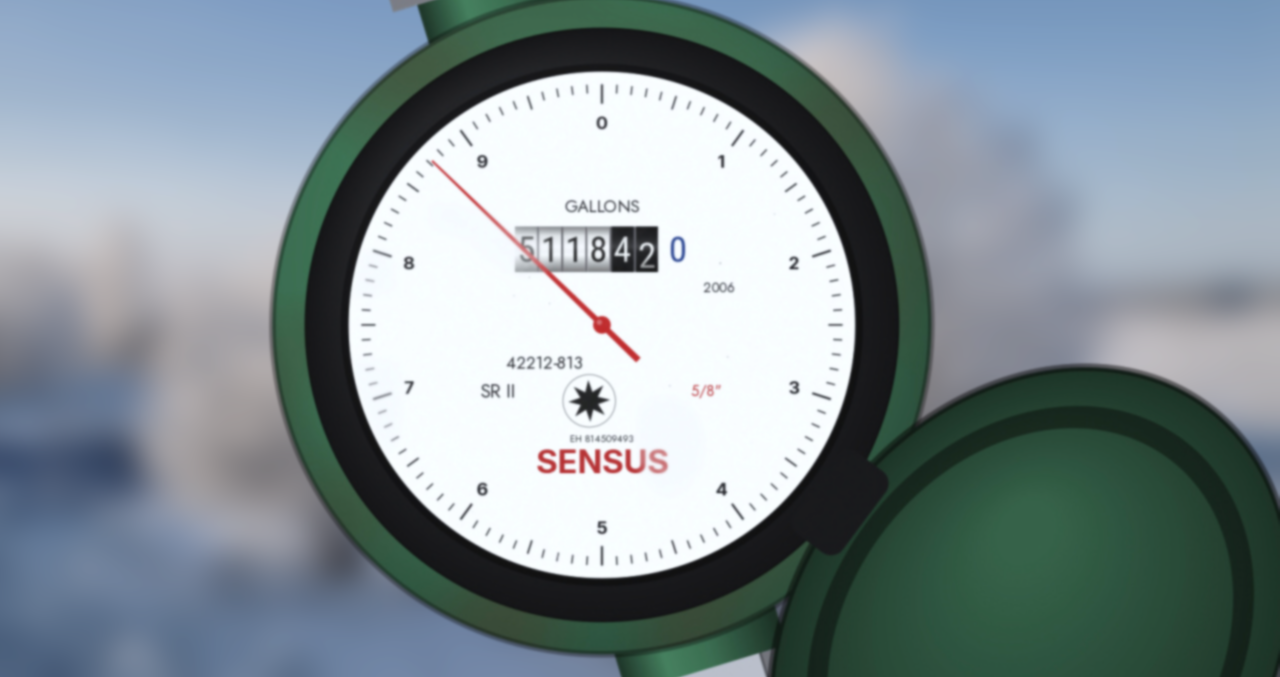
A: 5118418.7 gal
